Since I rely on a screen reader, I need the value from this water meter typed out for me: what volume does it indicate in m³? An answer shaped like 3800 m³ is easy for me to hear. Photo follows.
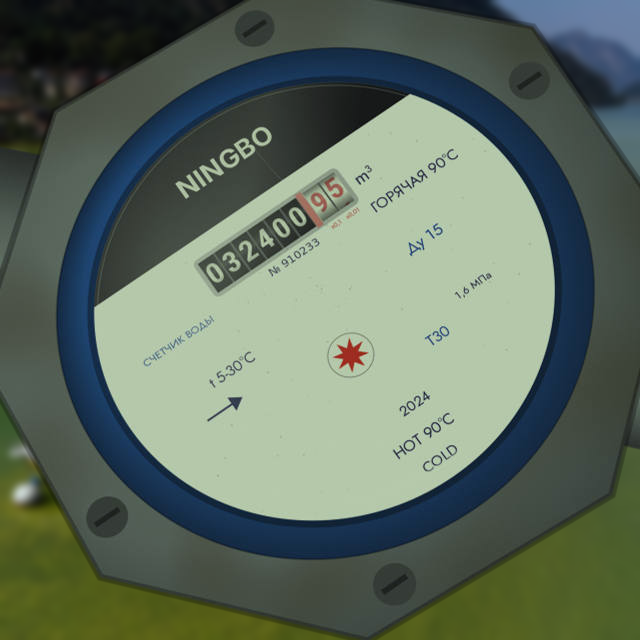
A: 32400.95 m³
